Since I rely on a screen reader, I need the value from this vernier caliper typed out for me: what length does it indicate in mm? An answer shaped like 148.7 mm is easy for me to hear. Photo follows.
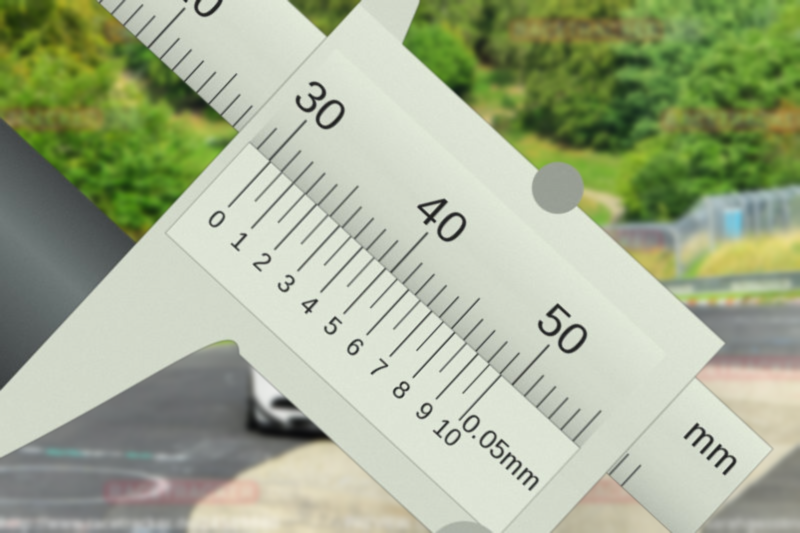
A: 30.1 mm
